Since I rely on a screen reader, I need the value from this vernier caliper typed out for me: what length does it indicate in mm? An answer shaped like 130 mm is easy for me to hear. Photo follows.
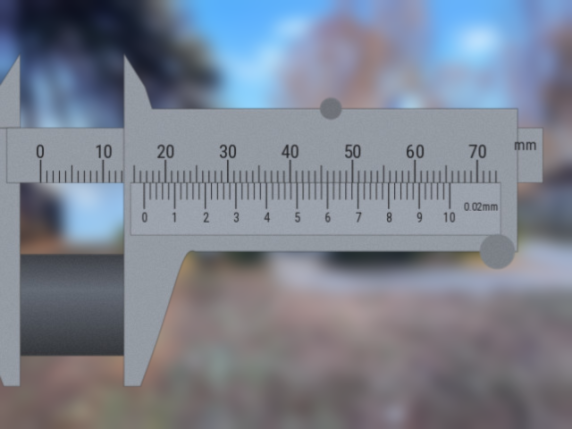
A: 16.6 mm
